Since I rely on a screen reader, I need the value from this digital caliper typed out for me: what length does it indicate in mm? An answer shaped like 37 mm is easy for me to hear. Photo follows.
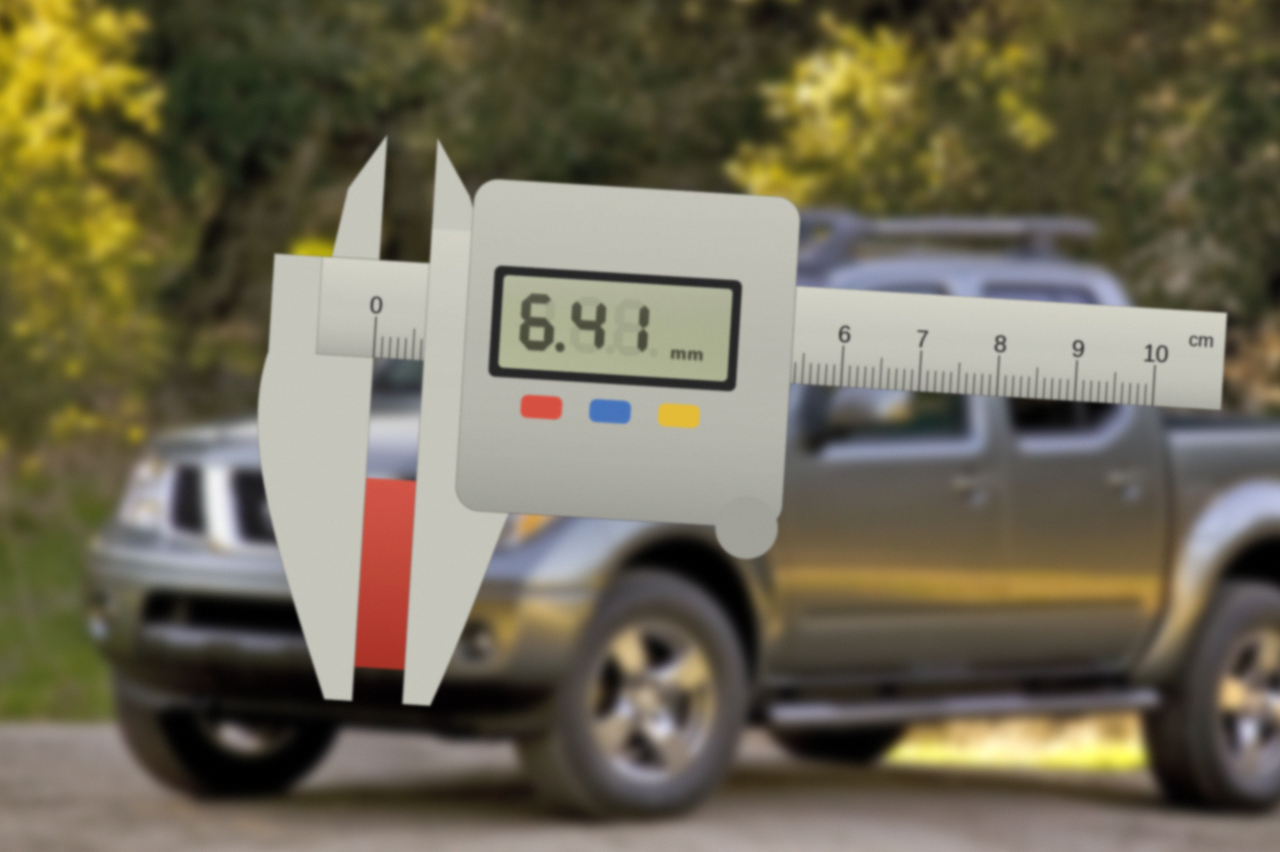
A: 6.41 mm
